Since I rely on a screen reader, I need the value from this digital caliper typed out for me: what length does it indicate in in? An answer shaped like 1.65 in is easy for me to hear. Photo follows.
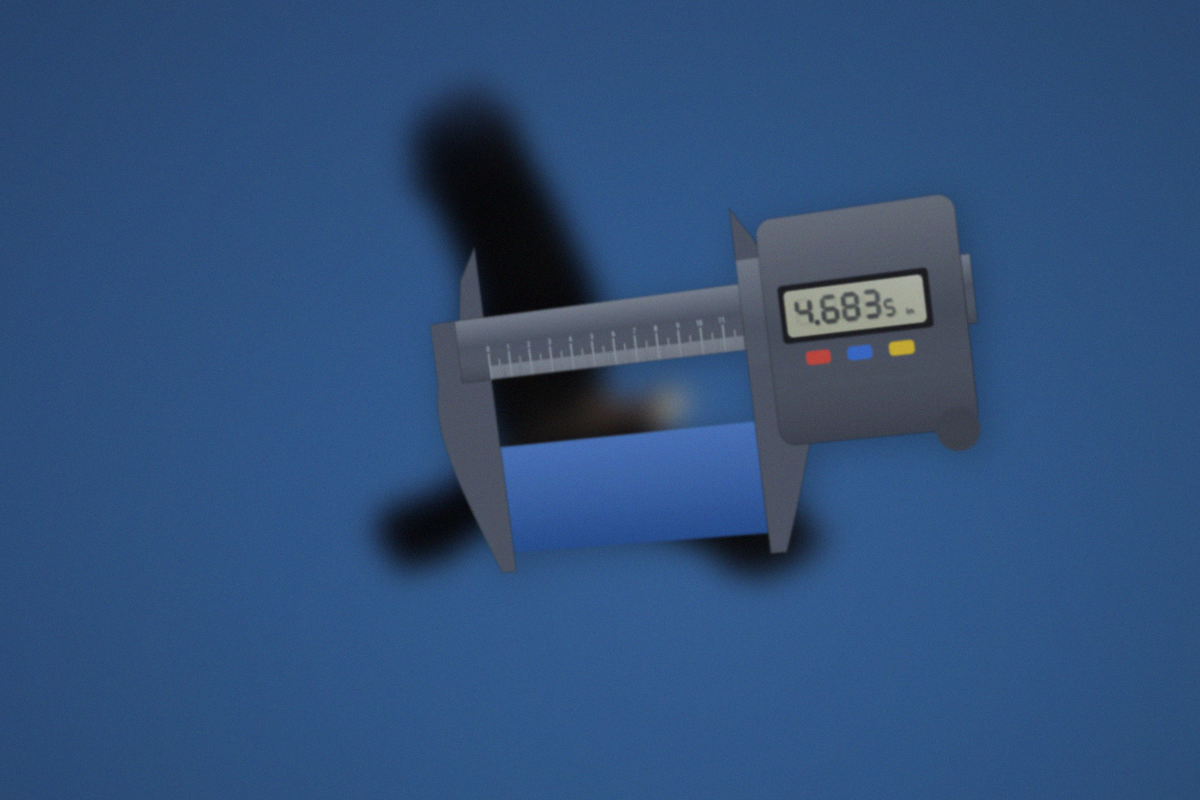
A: 4.6835 in
